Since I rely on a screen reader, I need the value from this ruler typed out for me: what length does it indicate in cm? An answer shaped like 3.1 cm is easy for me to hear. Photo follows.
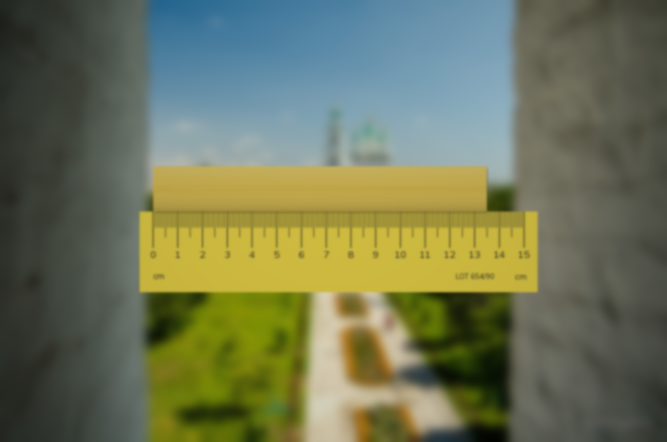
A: 13.5 cm
